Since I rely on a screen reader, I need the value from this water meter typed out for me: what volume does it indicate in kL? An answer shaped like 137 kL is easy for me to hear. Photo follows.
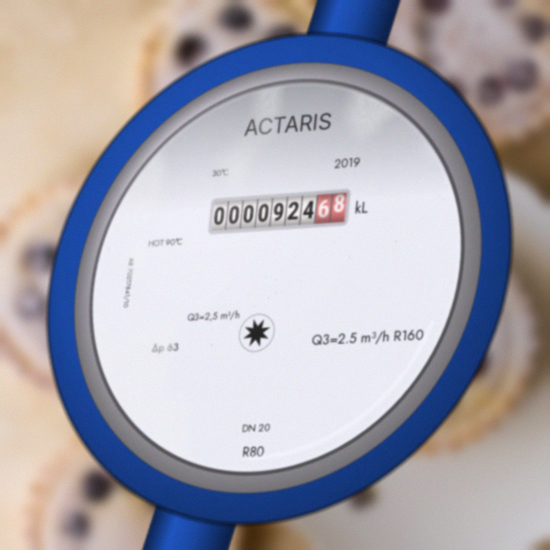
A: 924.68 kL
